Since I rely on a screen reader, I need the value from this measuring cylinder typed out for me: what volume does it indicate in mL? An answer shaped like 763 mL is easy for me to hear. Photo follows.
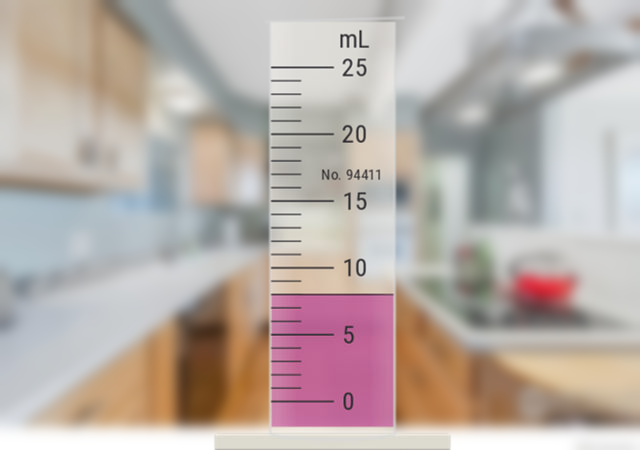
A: 8 mL
